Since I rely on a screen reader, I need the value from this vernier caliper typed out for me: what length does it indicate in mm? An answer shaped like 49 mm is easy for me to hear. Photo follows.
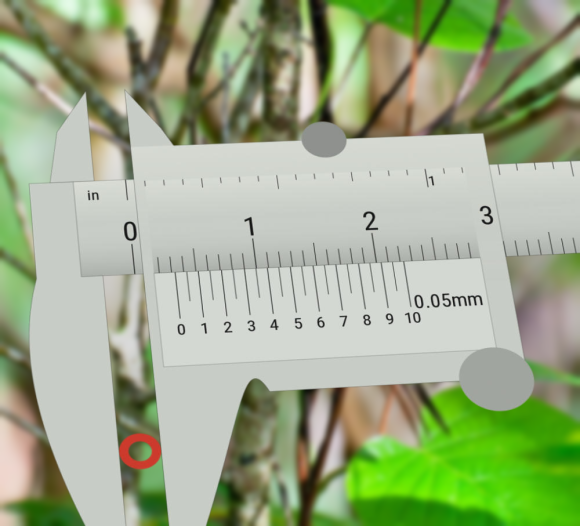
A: 3.3 mm
